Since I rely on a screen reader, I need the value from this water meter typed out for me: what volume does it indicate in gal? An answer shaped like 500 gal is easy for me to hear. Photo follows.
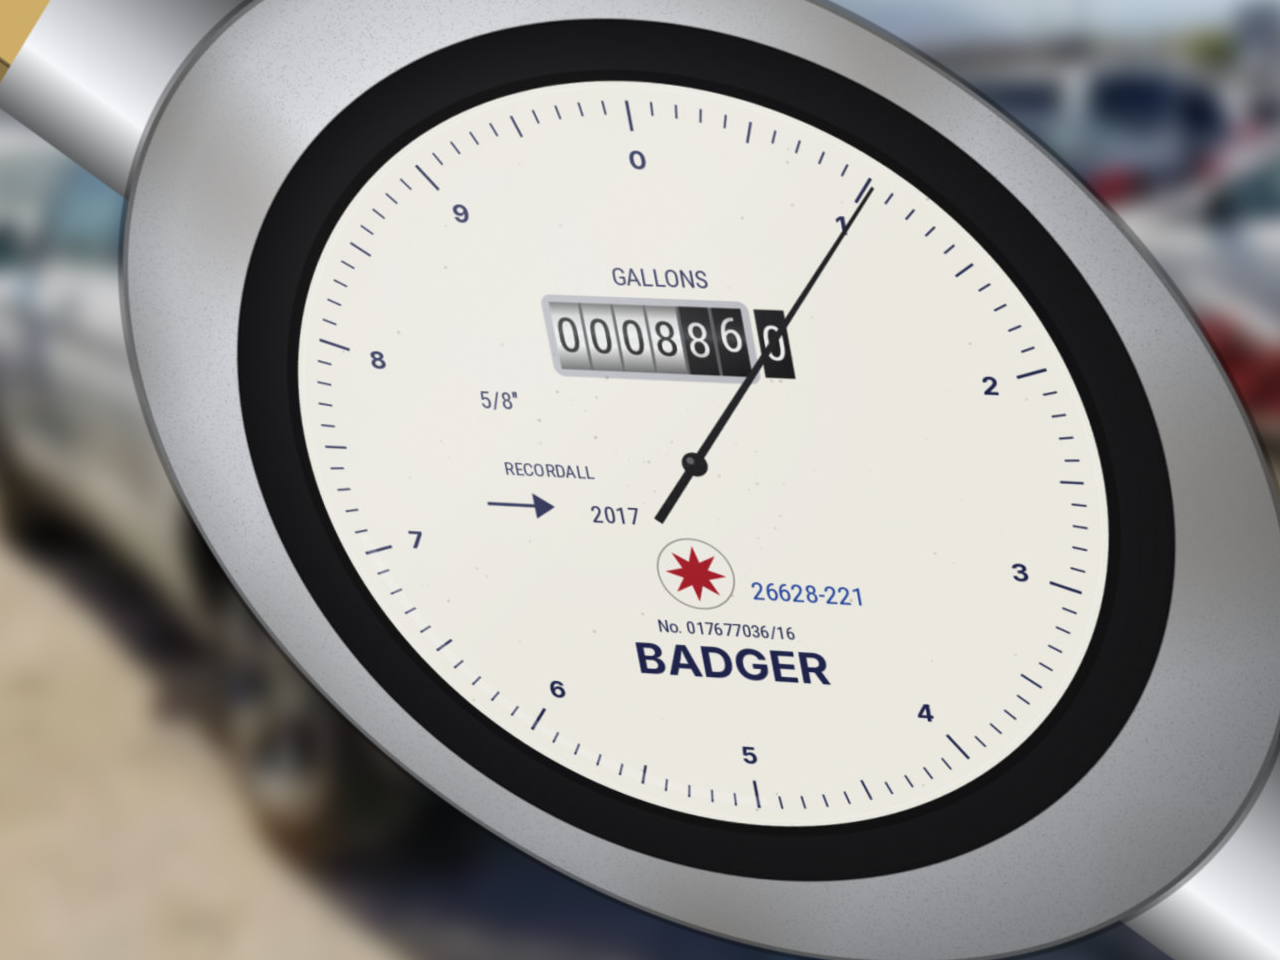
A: 8861.0 gal
